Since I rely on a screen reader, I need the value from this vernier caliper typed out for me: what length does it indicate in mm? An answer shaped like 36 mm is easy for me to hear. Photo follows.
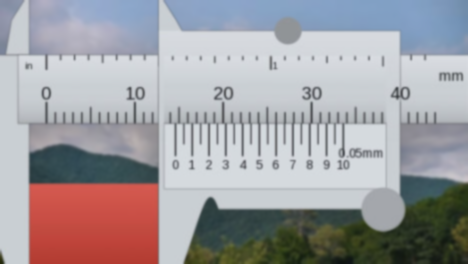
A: 14.6 mm
